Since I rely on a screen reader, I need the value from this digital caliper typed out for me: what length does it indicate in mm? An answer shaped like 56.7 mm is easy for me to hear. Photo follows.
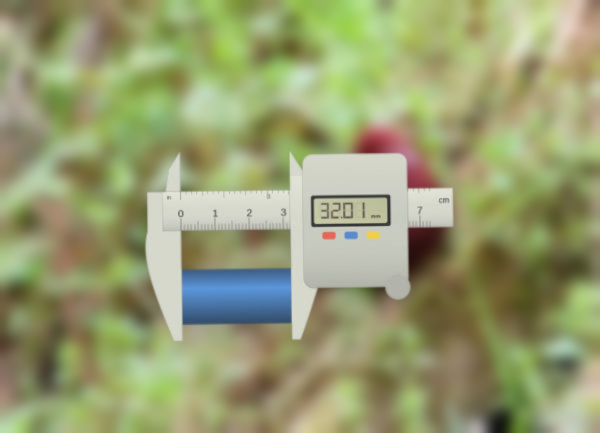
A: 32.01 mm
